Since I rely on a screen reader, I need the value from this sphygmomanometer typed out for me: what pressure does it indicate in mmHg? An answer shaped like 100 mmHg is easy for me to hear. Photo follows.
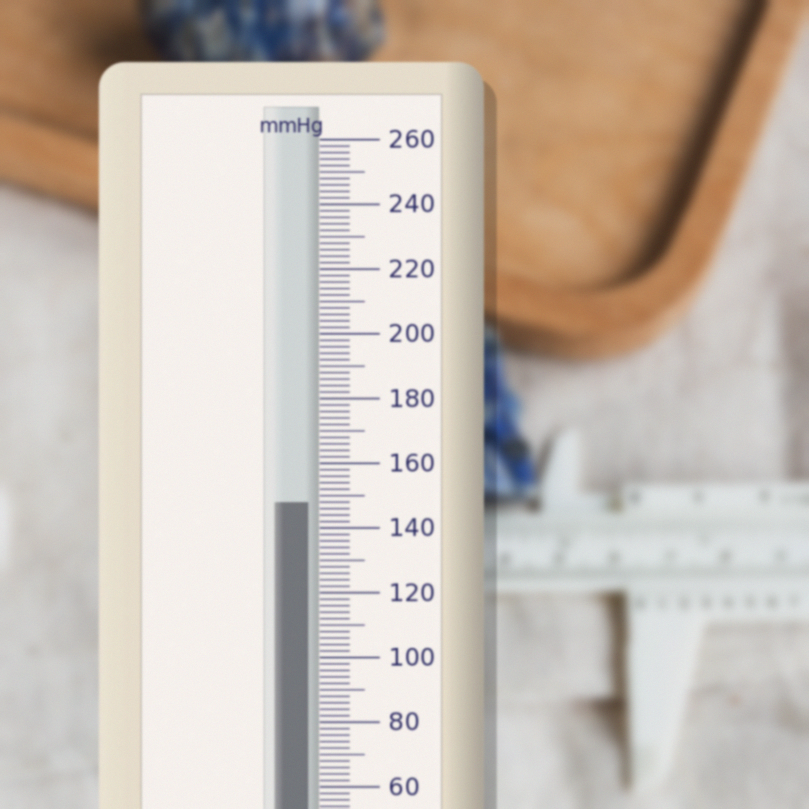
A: 148 mmHg
